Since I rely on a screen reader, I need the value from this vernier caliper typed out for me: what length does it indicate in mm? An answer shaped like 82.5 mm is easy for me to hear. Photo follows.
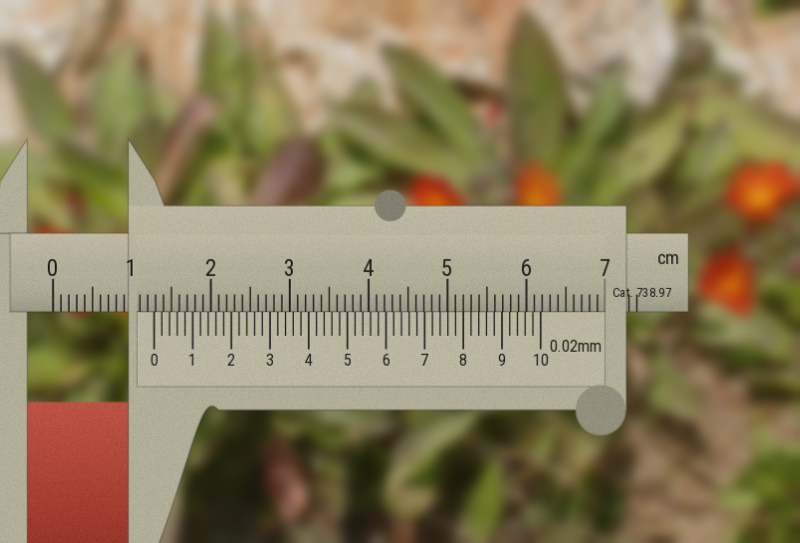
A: 12.8 mm
